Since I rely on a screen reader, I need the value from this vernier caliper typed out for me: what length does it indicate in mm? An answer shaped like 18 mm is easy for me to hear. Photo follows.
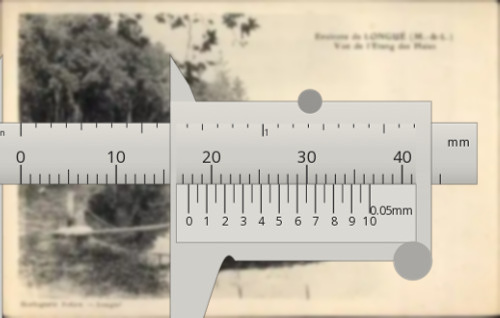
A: 17.6 mm
